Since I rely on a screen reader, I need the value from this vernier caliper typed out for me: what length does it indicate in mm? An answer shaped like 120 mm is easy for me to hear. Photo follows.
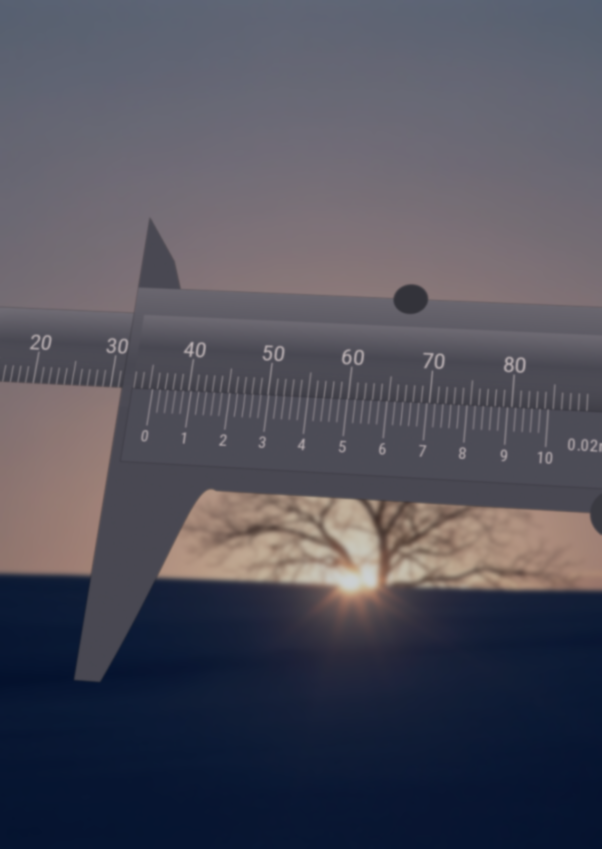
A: 35.4 mm
